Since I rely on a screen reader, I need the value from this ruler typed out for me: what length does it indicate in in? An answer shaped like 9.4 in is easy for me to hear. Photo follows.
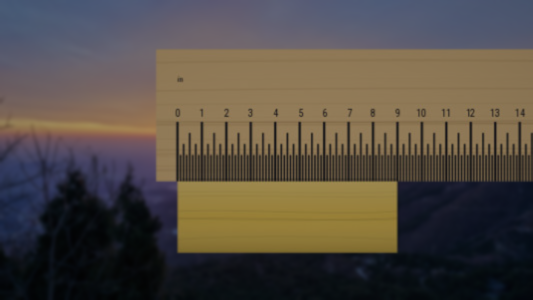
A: 9 in
